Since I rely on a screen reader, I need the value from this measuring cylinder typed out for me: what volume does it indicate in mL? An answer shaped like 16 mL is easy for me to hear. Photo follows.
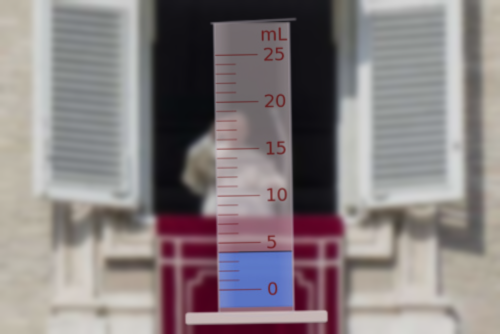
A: 4 mL
